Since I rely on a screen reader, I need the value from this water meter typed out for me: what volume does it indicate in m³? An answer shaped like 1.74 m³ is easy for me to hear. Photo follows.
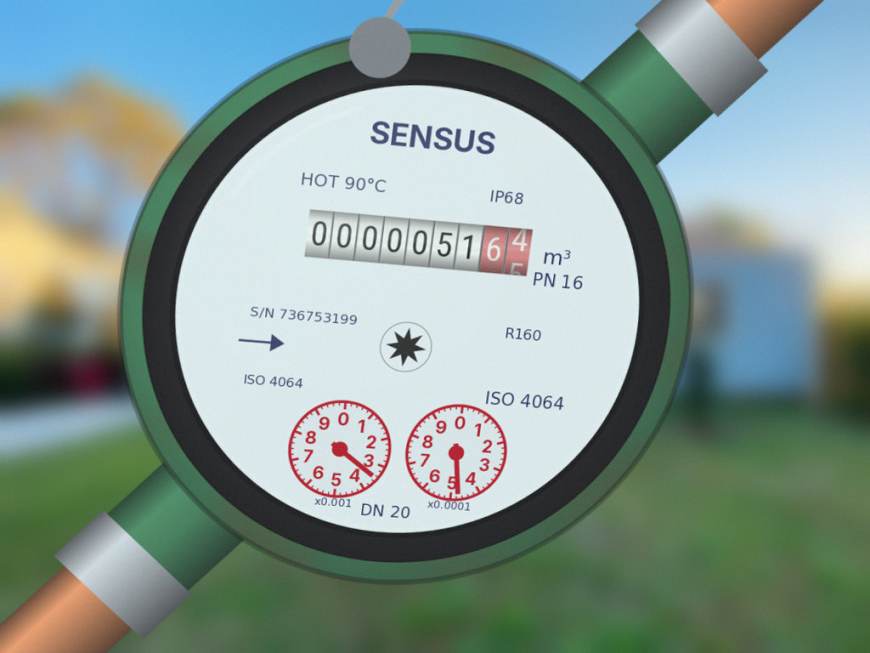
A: 51.6434 m³
